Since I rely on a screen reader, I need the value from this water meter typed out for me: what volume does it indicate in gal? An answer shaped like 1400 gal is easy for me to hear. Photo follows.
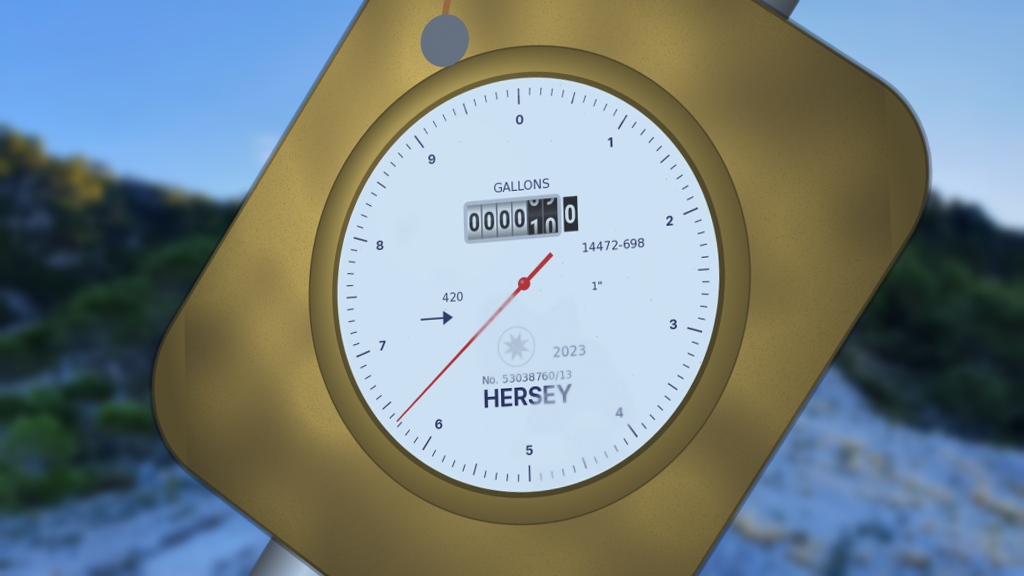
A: 96.3 gal
